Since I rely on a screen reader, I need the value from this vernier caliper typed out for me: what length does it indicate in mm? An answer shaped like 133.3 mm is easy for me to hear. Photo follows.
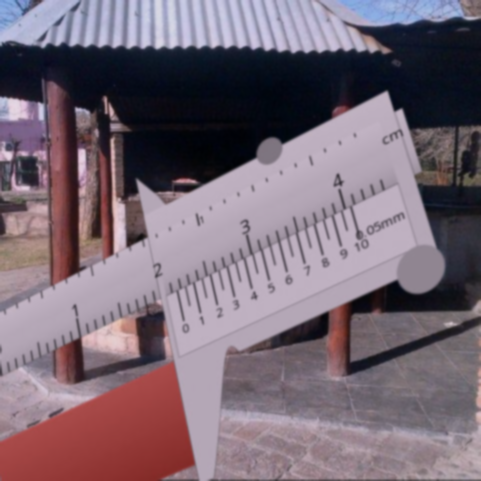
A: 21.6 mm
